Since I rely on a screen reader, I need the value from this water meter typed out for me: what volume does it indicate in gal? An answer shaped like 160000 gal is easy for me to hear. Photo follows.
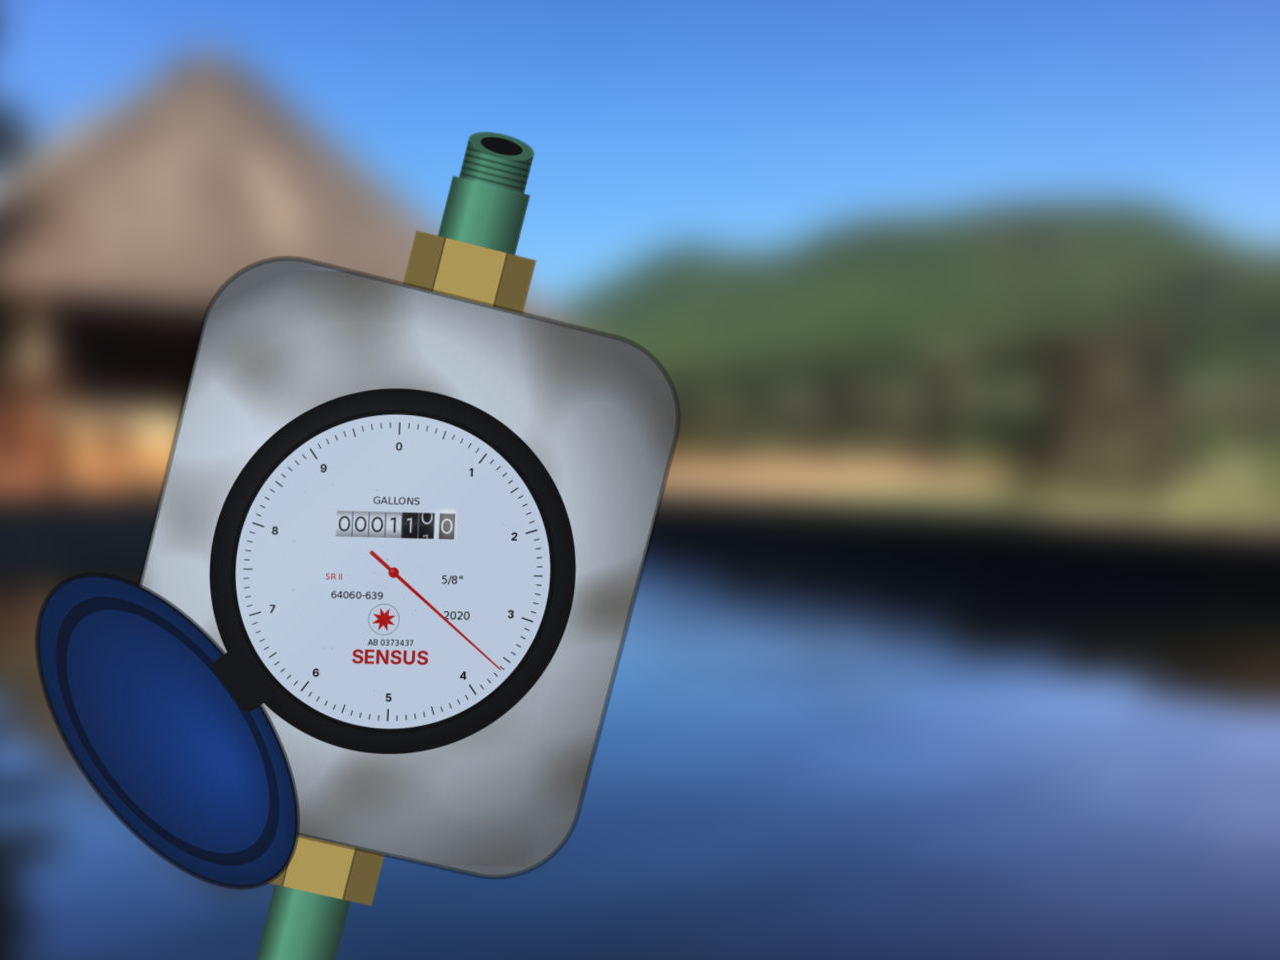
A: 1103.6 gal
